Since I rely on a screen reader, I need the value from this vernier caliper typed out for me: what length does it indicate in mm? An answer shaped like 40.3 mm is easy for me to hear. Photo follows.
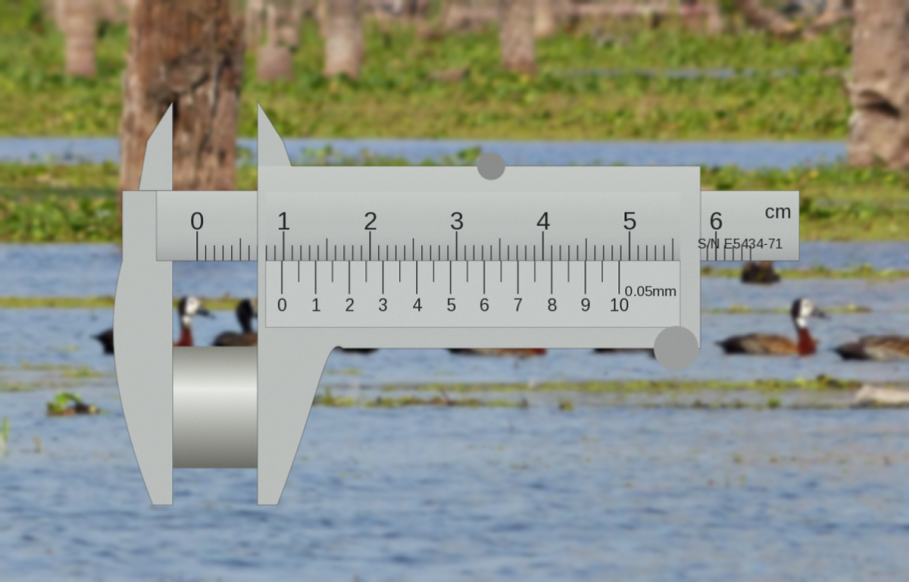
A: 9.8 mm
